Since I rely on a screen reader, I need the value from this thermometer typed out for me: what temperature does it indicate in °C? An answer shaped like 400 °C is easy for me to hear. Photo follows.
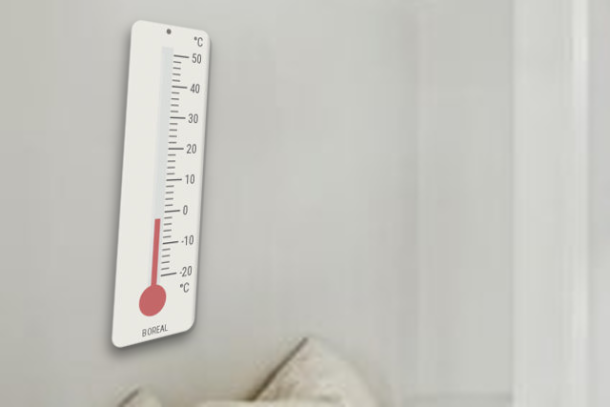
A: -2 °C
